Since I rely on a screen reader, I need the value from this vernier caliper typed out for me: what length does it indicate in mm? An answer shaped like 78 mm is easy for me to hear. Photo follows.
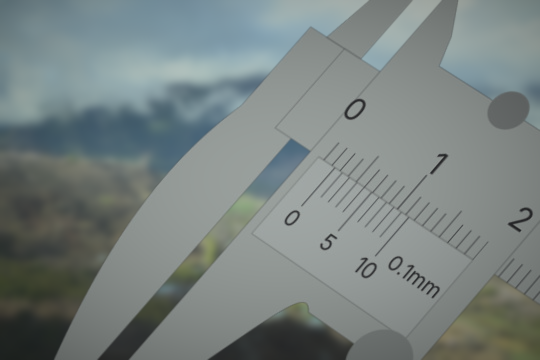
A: 2.4 mm
